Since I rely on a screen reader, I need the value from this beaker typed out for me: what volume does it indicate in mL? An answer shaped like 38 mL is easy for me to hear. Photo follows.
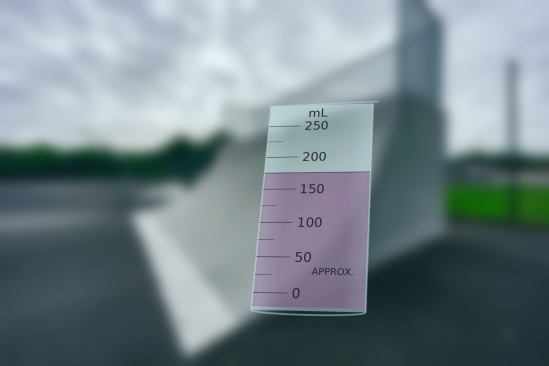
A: 175 mL
